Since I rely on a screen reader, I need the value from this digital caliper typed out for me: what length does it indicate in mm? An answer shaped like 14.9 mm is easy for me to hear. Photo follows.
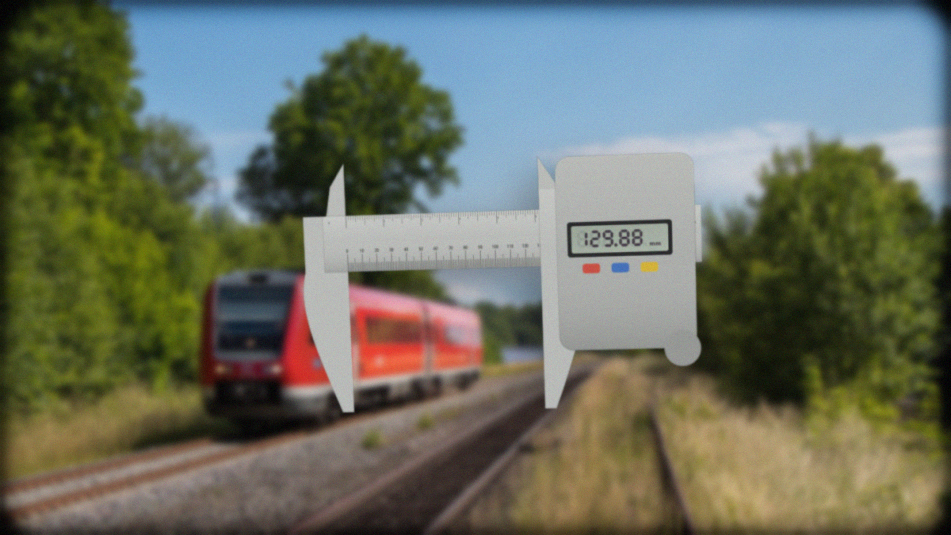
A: 129.88 mm
